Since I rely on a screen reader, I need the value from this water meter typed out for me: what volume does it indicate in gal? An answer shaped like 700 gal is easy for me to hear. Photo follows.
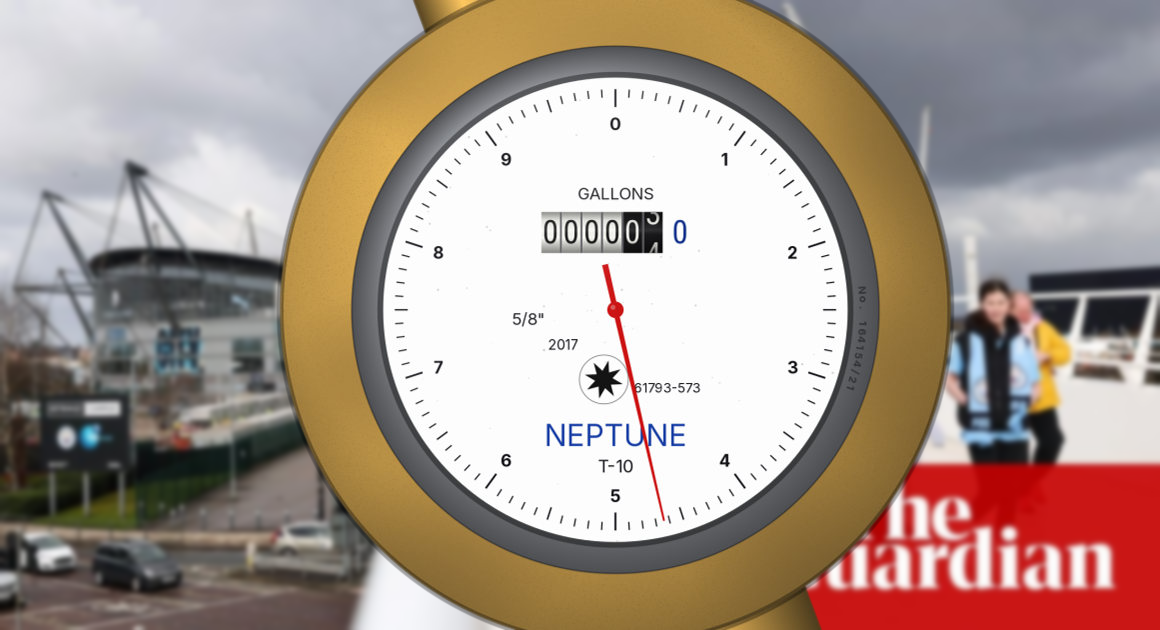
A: 34.6 gal
